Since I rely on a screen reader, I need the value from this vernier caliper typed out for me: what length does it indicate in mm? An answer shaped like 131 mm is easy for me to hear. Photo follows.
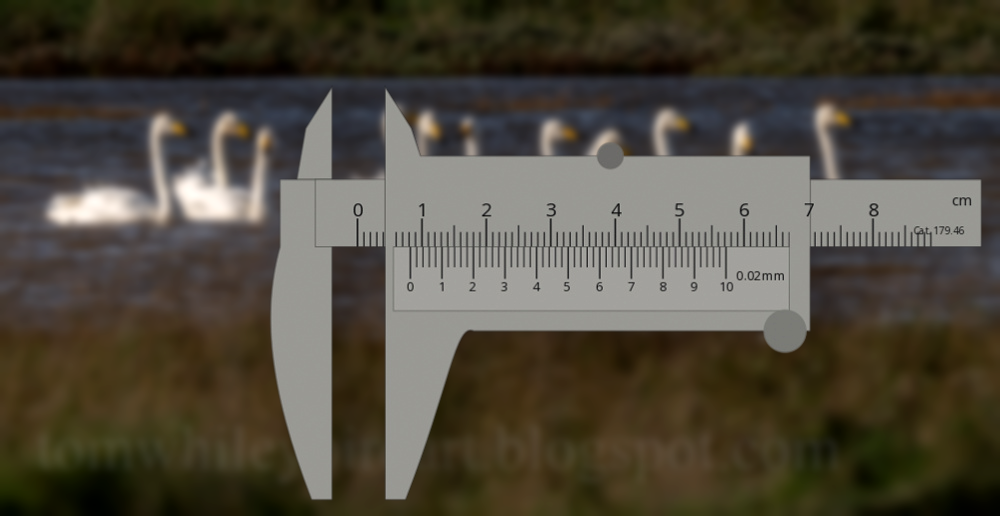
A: 8.2 mm
